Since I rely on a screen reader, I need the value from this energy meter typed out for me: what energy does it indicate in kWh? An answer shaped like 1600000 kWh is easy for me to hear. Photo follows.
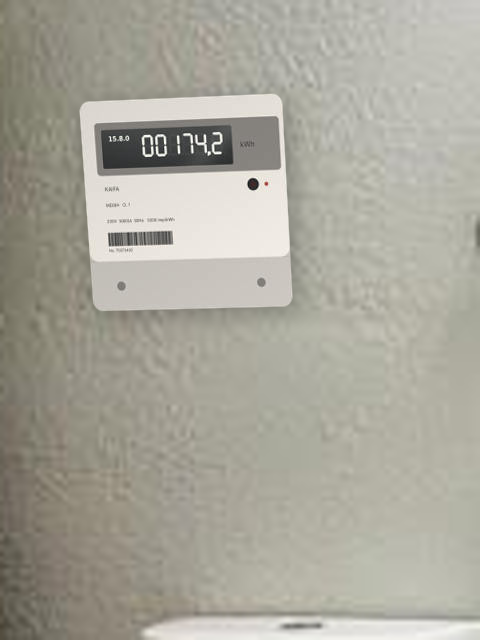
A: 174.2 kWh
